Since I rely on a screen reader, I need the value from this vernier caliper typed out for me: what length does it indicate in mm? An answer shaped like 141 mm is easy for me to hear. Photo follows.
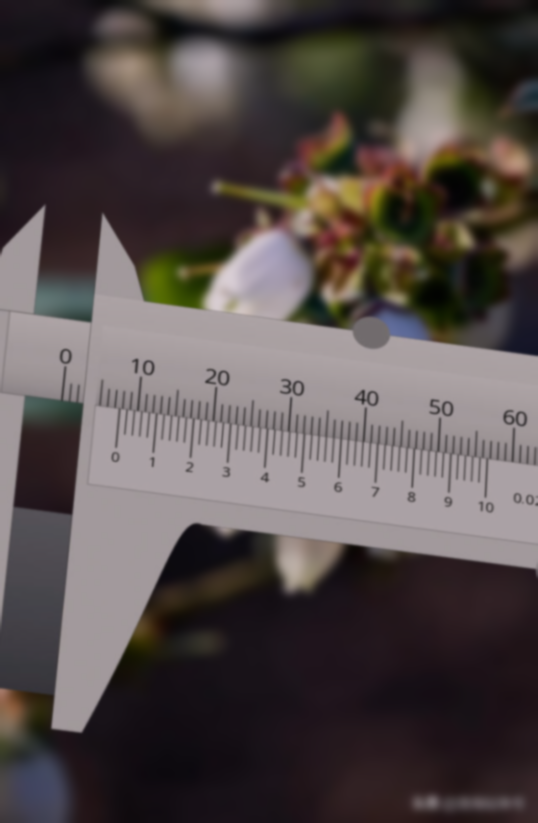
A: 7.6 mm
